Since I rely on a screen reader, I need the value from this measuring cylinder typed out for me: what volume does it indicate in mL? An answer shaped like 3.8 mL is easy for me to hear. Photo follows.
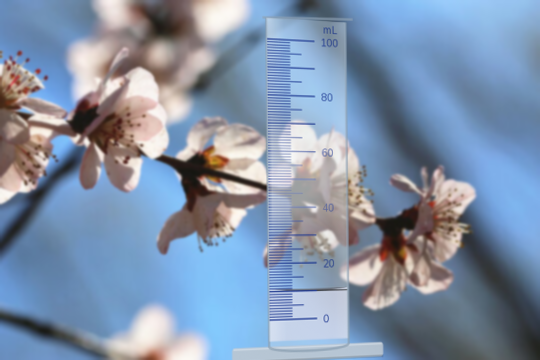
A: 10 mL
